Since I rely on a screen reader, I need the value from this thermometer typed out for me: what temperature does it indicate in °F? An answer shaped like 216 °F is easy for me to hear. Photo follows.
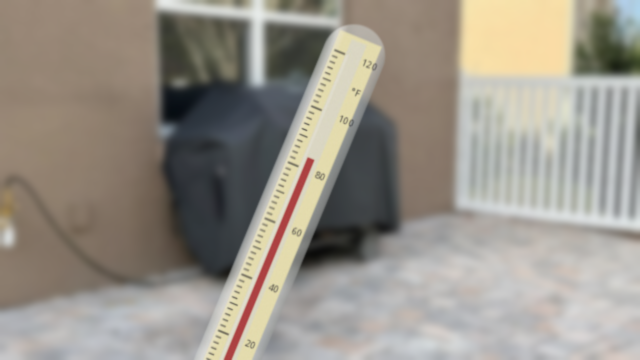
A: 84 °F
